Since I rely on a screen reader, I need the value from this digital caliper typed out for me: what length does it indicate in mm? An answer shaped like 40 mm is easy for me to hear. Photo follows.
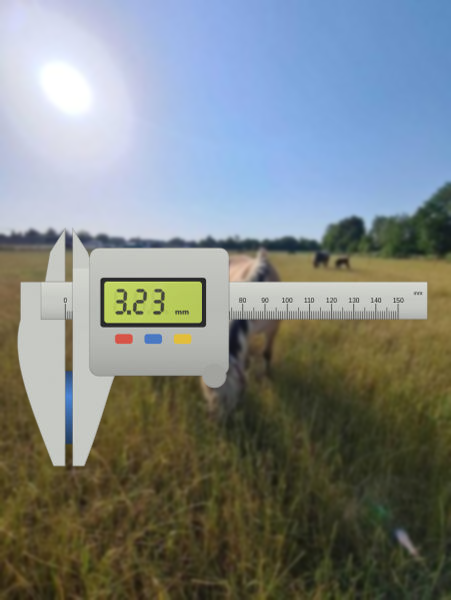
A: 3.23 mm
